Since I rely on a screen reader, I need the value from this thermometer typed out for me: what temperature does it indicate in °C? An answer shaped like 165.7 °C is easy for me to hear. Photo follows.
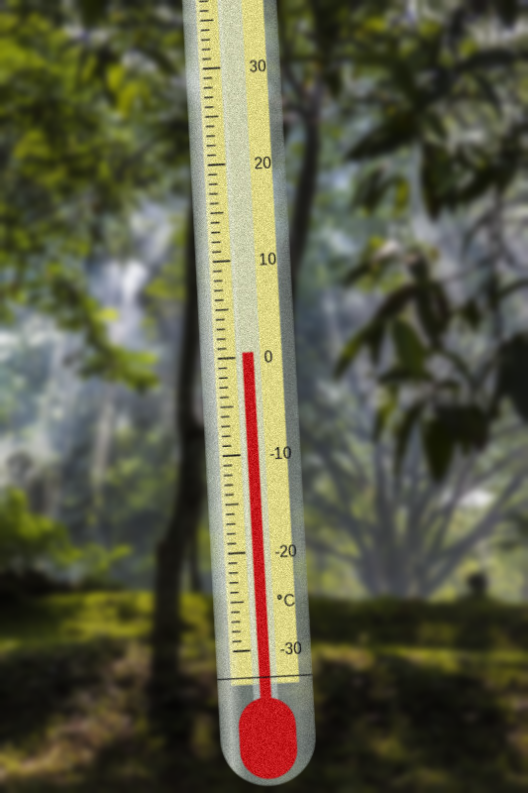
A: 0.5 °C
